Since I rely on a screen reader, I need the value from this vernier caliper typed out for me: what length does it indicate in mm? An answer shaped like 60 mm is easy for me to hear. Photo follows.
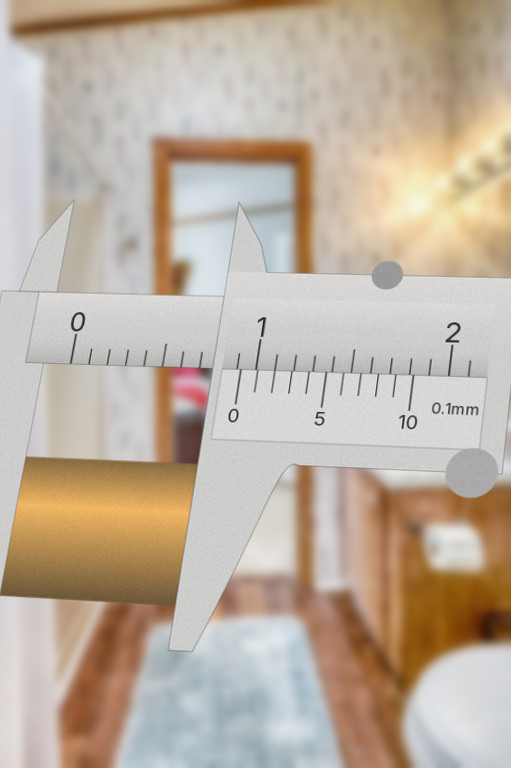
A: 9.2 mm
